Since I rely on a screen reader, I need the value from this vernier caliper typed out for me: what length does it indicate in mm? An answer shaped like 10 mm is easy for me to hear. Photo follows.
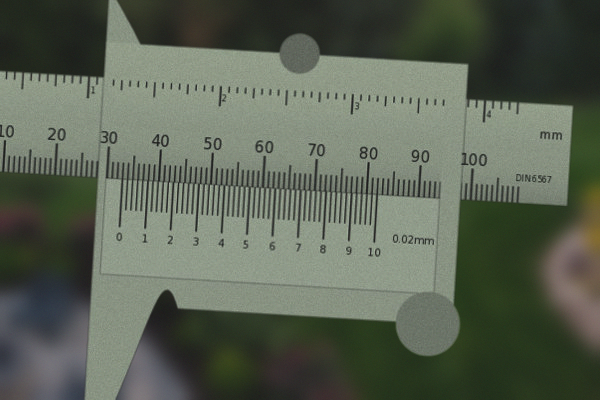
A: 33.0 mm
